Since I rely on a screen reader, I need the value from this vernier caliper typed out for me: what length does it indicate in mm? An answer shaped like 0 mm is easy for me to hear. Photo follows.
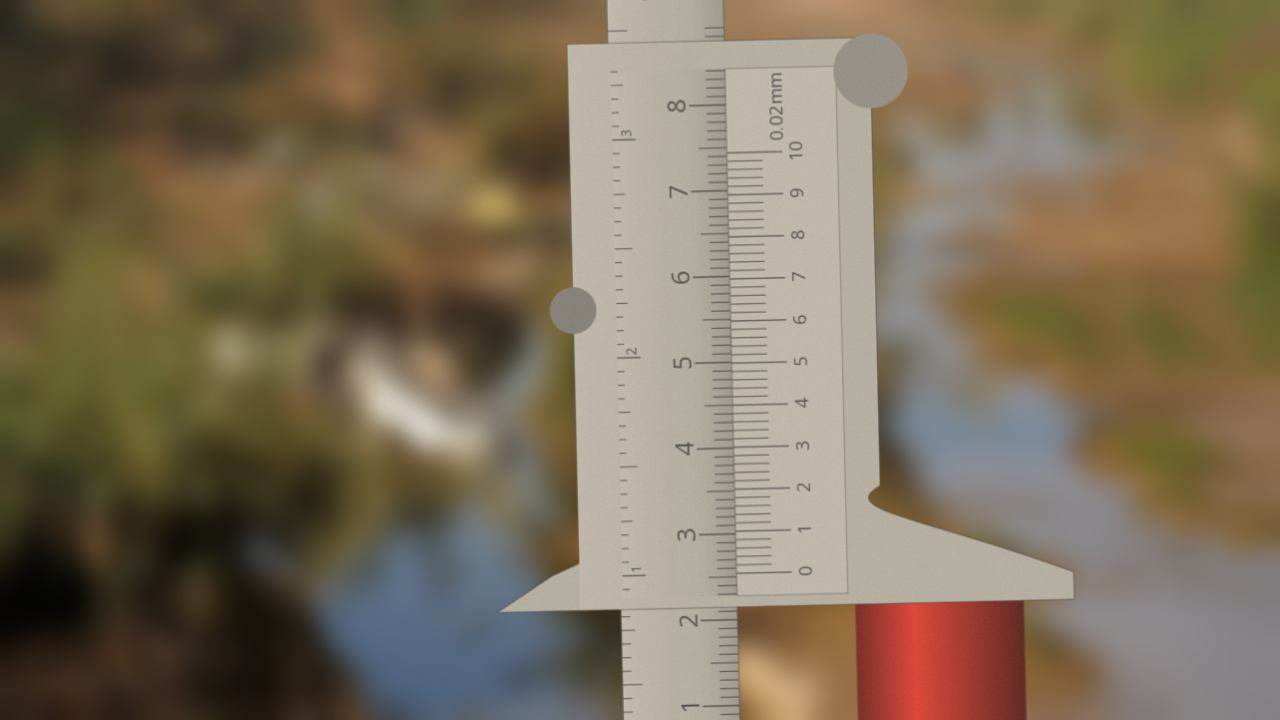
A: 25.4 mm
